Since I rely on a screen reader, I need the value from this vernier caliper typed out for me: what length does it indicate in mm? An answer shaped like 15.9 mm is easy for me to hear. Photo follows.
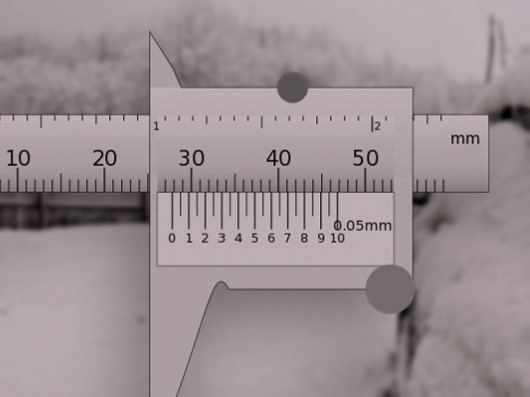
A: 27.8 mm
